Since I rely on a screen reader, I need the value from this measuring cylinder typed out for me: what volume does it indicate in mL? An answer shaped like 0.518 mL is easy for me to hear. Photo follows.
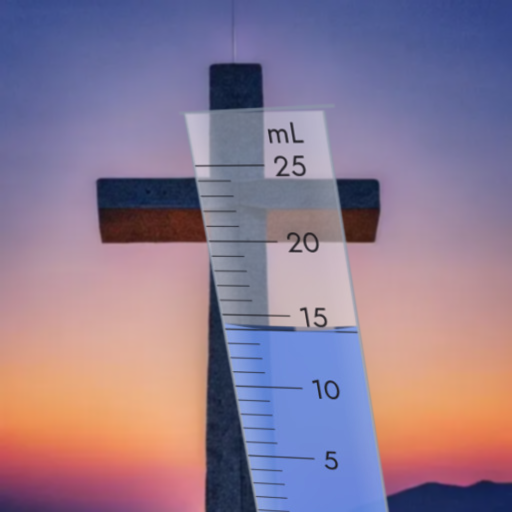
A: 14 mL
